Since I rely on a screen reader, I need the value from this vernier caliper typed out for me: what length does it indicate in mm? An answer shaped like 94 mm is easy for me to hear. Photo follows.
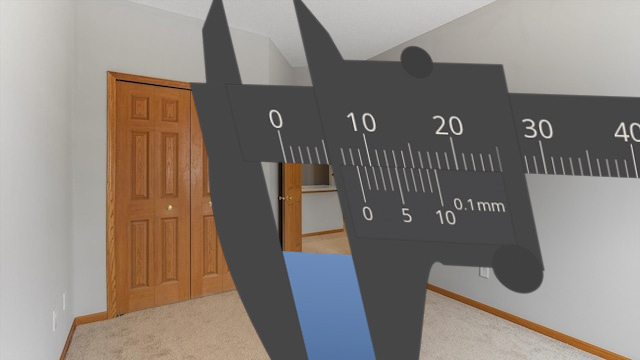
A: 8.4 mm
